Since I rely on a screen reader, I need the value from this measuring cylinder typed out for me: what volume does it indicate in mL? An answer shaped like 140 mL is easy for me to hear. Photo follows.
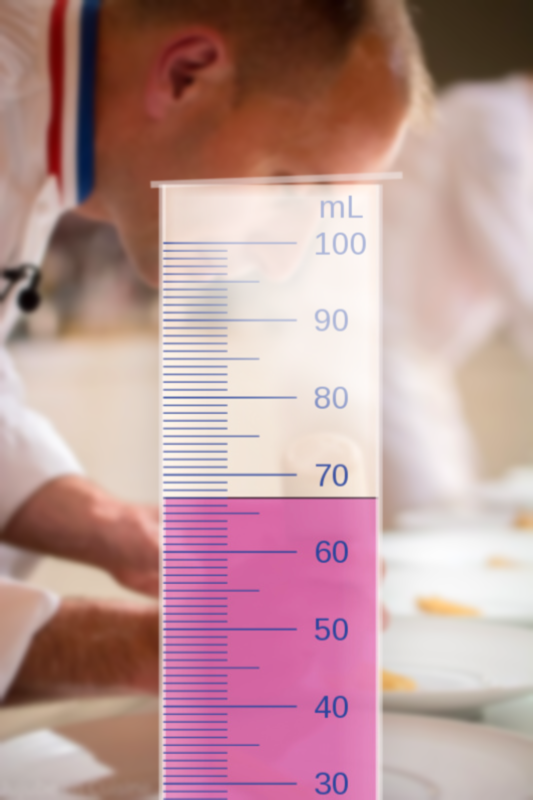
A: 67 mL
